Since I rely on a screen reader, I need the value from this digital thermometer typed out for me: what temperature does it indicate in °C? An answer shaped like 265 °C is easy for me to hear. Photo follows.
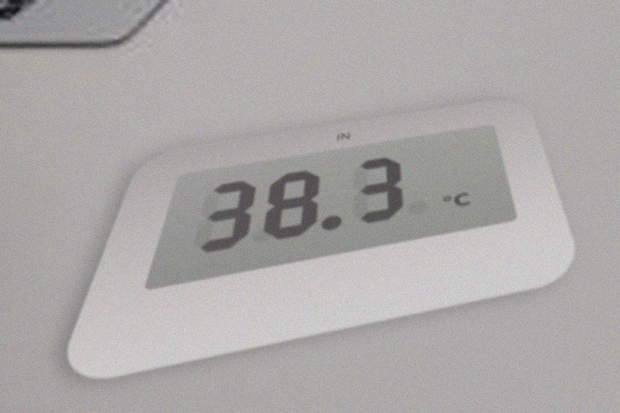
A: 38.3 °C
